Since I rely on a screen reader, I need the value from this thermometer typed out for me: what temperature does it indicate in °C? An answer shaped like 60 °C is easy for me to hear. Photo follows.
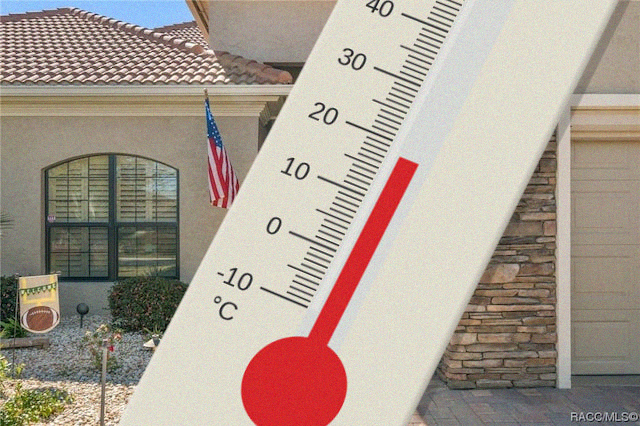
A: 18 °C
